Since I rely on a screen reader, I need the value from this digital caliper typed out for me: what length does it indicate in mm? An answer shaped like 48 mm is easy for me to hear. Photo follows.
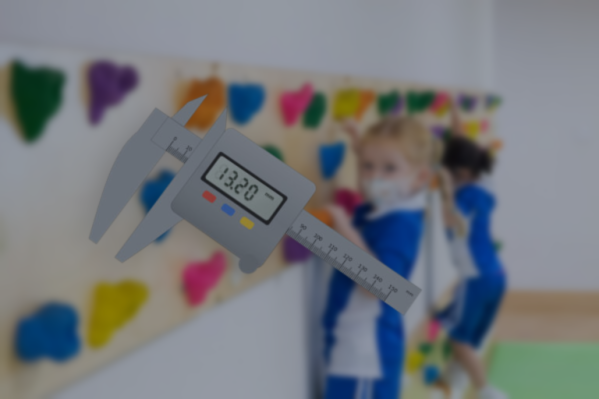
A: 13.20 mm
